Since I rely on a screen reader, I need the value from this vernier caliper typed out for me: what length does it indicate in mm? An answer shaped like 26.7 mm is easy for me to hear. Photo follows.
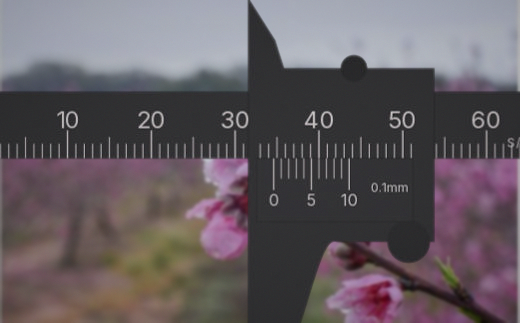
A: 34.6 mm
